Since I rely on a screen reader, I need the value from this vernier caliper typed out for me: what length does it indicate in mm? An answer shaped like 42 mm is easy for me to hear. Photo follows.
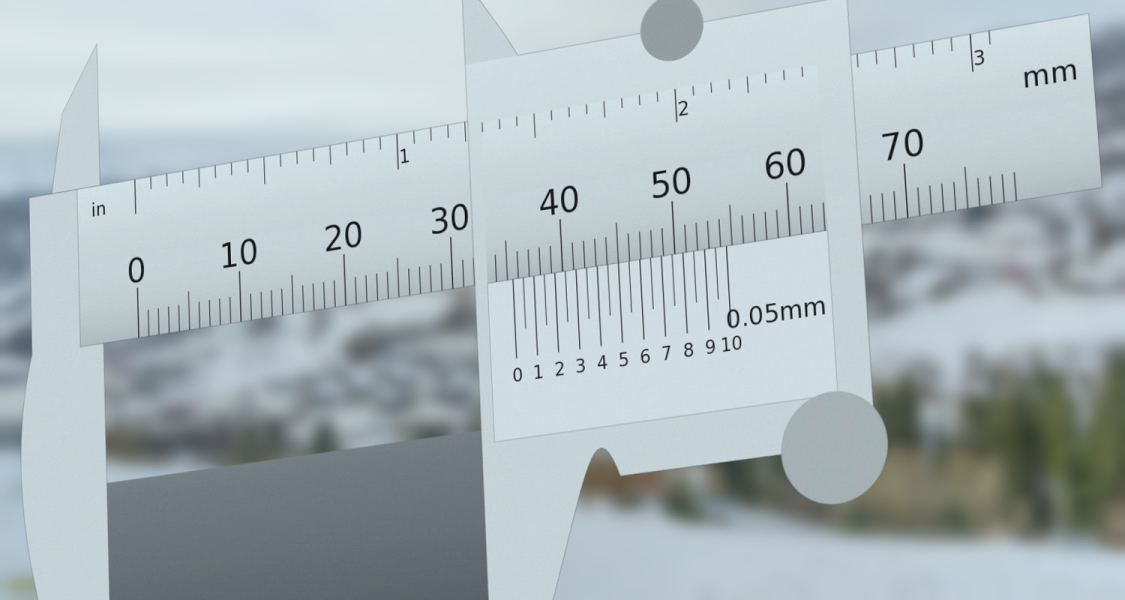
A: 35.5 mm
